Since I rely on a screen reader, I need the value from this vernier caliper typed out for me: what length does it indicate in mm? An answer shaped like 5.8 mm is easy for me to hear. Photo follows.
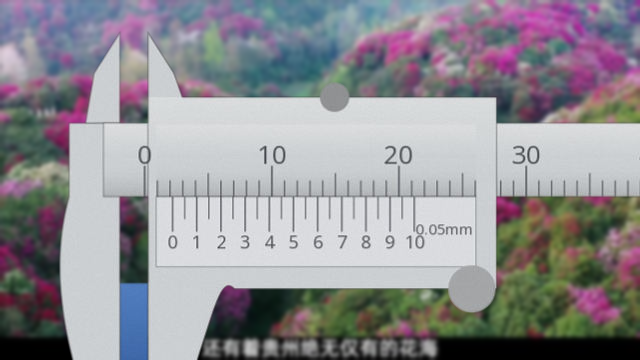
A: 2.2 mm
